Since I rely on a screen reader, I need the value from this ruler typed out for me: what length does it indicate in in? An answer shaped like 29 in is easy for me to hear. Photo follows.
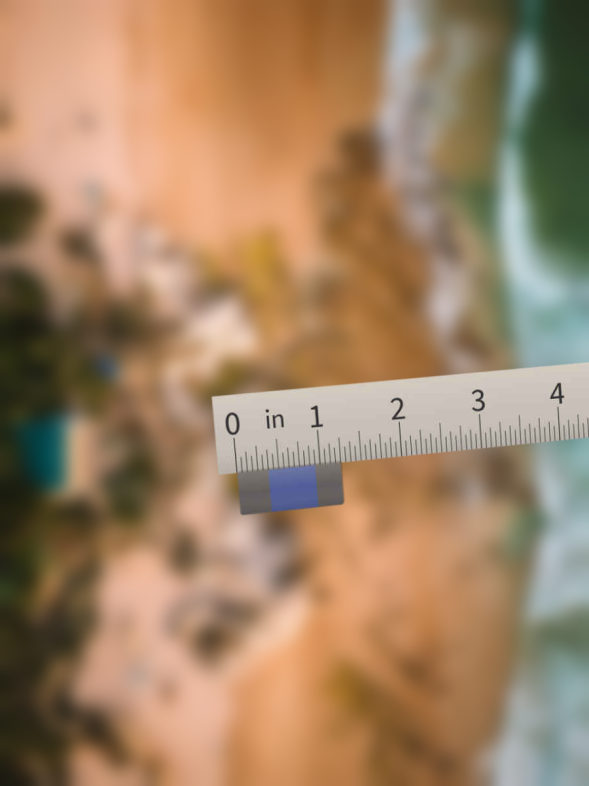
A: 1.25 in
